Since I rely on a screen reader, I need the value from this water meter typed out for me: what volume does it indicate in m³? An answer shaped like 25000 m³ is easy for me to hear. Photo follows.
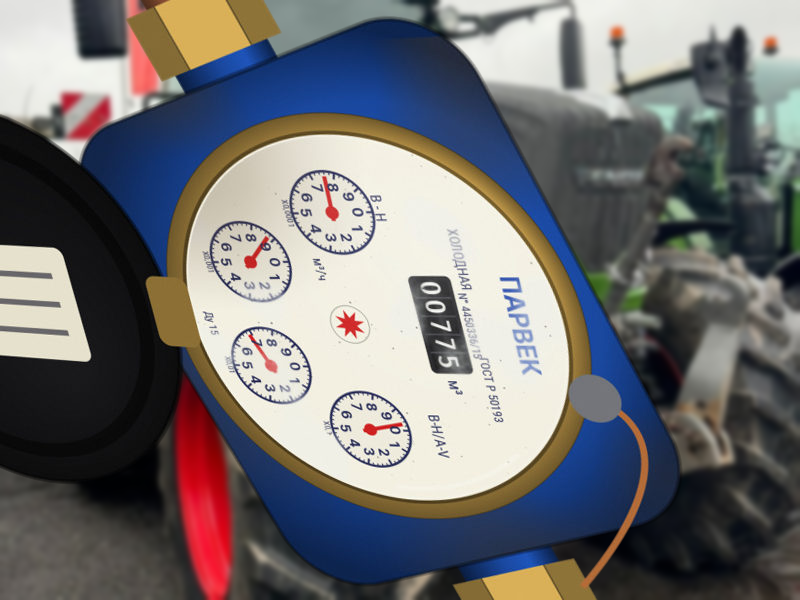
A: 774.9687 m³
